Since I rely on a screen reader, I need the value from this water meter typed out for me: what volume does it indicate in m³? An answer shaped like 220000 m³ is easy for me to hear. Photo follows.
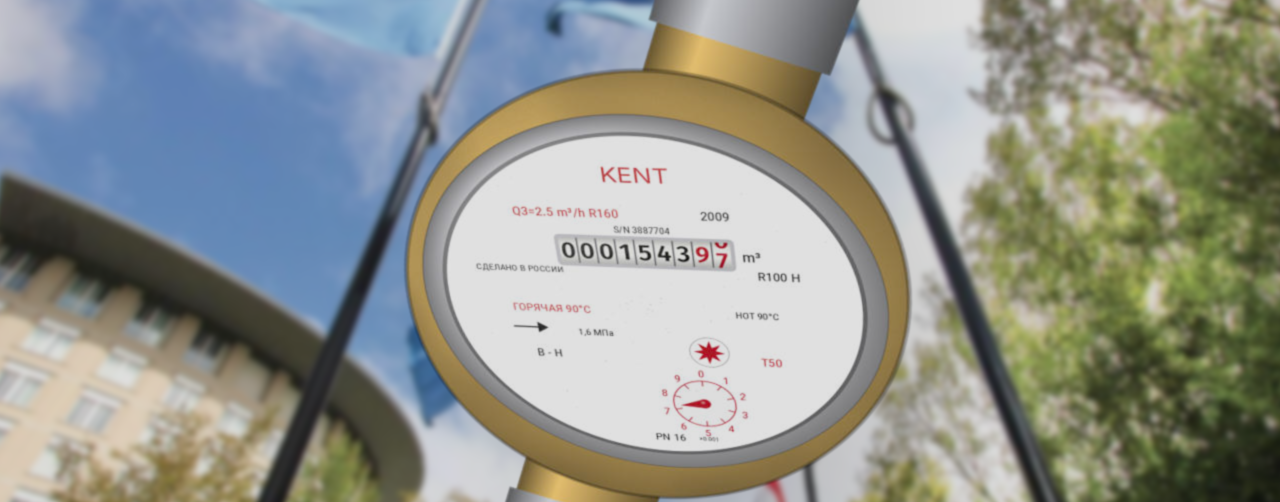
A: 1543.967 m³
